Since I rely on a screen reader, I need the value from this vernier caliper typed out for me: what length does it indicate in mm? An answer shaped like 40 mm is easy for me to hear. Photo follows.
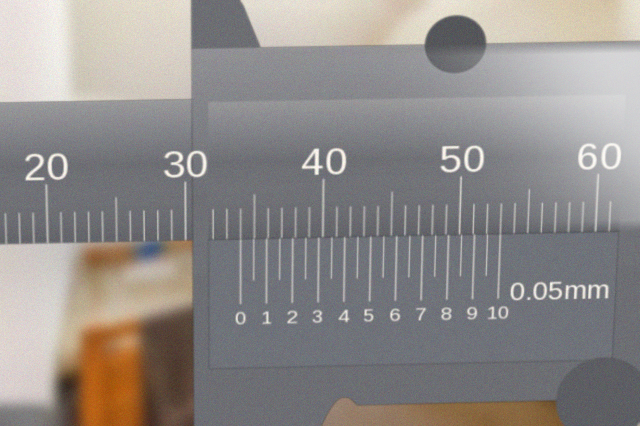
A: 34.0 mm
